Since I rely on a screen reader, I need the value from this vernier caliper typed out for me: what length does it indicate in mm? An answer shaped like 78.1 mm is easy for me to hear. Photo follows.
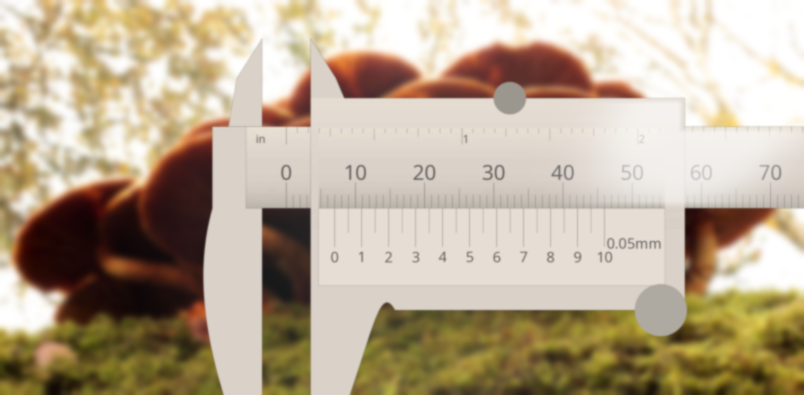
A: 7.0 mm
